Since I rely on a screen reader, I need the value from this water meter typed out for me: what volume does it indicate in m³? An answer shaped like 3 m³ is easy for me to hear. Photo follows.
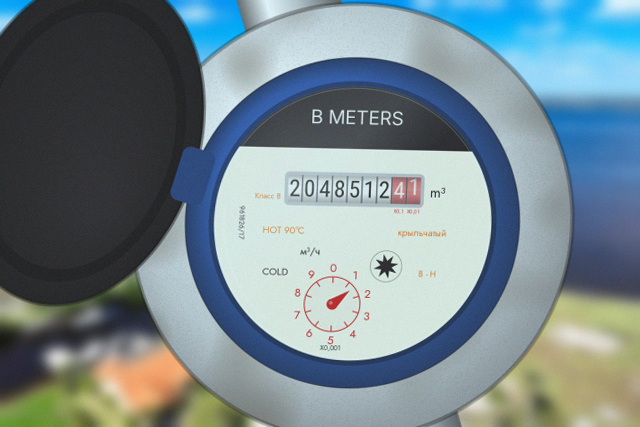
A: 2048512.411 m³
